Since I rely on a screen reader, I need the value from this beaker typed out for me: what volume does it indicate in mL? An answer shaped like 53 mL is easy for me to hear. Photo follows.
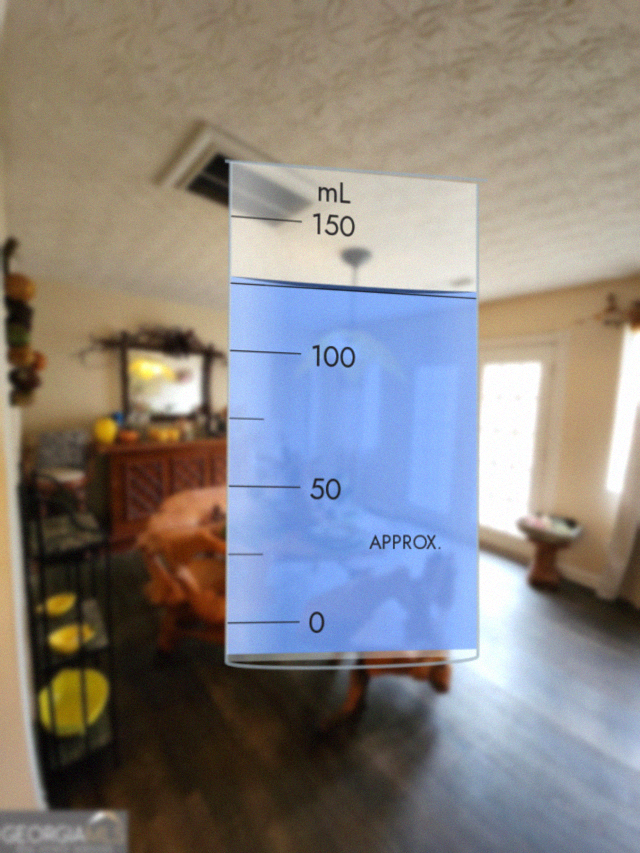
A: 125 mL
